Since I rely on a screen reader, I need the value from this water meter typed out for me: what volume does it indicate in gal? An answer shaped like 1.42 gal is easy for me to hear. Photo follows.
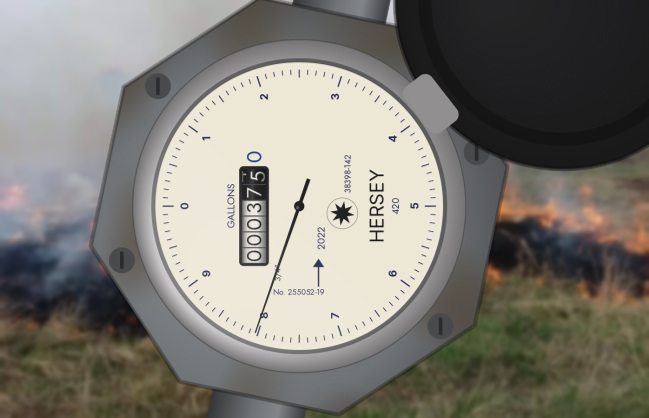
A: 3748.0 gal
